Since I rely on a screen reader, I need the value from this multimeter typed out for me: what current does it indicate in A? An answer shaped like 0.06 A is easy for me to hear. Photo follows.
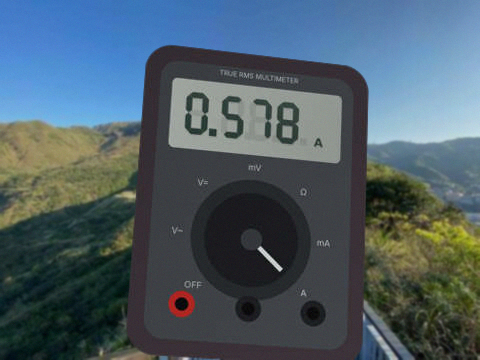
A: 0.578 A
